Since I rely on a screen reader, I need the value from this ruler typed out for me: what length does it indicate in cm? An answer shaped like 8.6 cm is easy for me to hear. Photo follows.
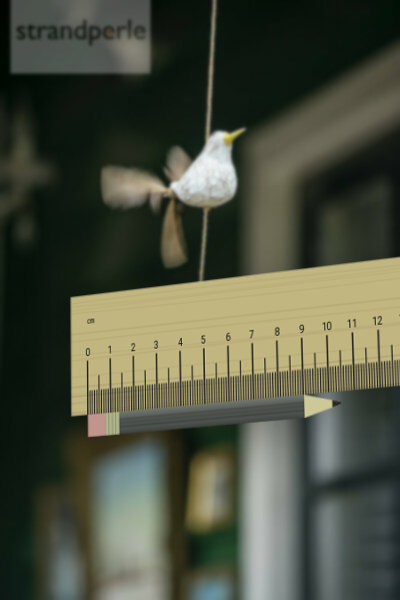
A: 10.5 cm
